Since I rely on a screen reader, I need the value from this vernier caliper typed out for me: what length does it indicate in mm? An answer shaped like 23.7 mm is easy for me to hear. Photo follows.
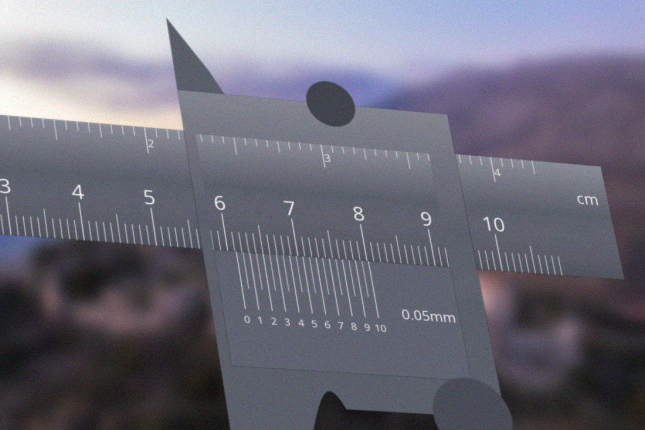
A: 61.2 mm
